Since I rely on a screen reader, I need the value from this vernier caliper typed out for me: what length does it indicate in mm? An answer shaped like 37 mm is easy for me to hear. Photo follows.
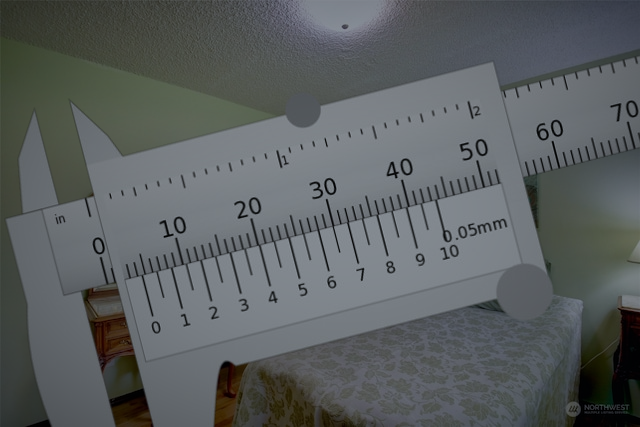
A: 4.6 mm
